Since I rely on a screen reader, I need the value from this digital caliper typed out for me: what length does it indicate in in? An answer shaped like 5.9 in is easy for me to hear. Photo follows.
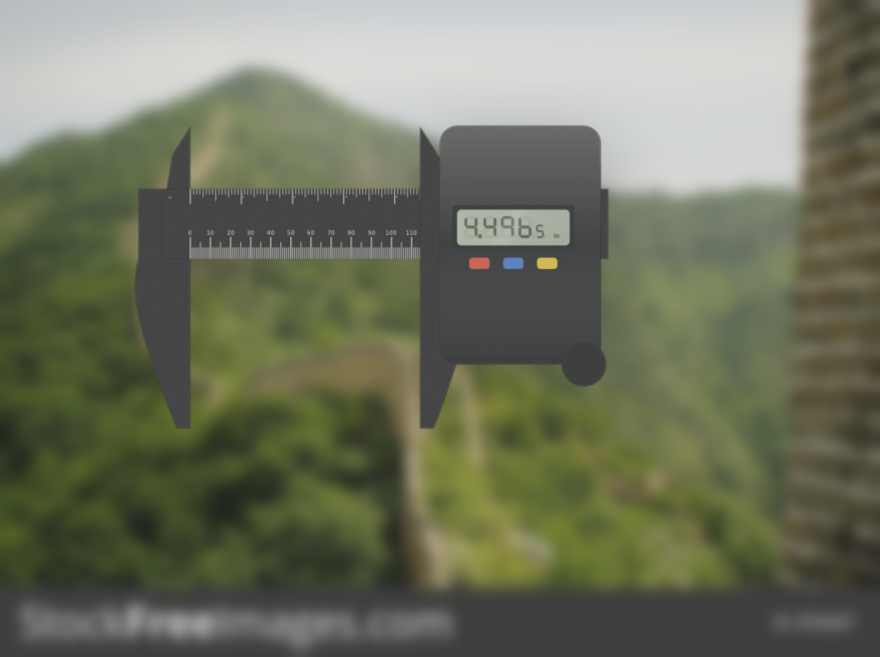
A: 4.4965 in
